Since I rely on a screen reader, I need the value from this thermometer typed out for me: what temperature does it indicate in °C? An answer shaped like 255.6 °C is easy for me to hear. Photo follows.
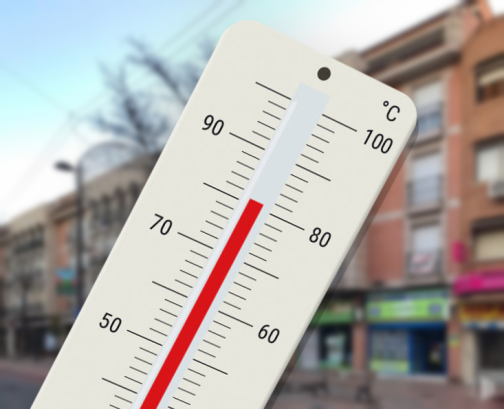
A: 81 °C
